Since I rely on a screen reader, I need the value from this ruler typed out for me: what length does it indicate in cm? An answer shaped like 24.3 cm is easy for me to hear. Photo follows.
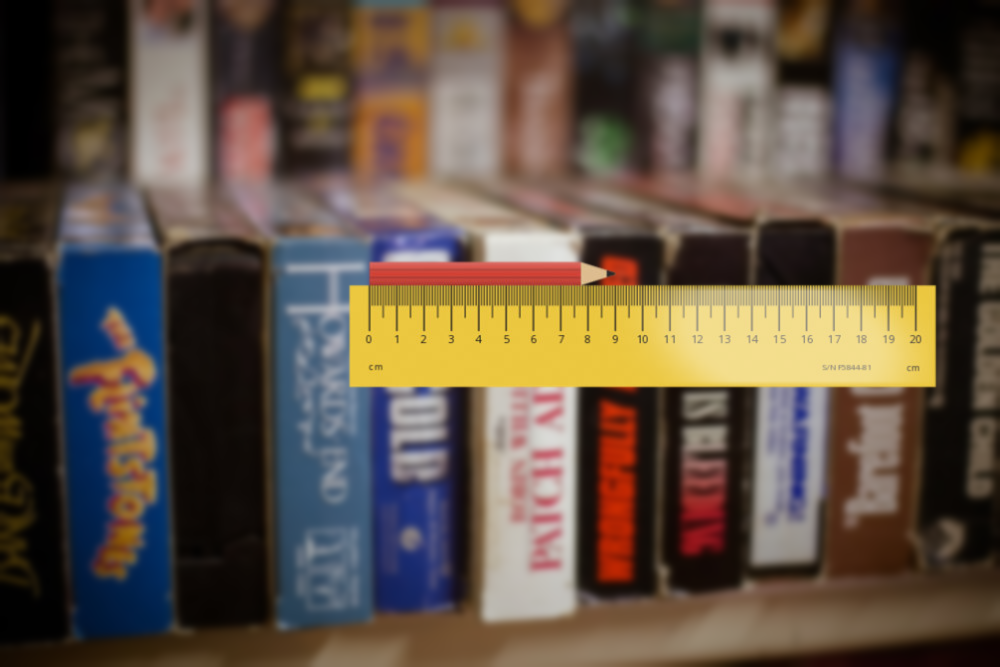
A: 9 cm
